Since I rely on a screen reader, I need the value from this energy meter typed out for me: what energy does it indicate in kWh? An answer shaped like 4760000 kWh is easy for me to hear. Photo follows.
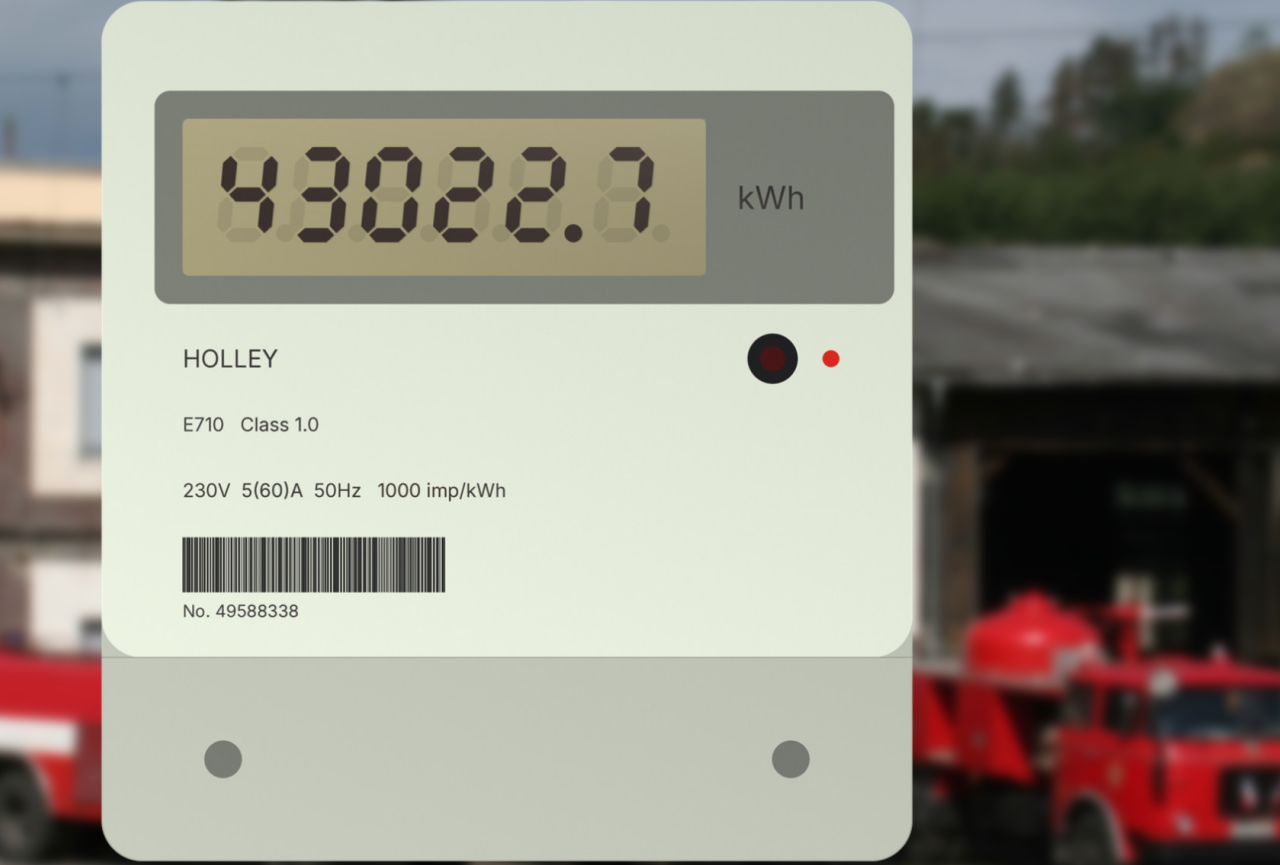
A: 43022.7 kWh
